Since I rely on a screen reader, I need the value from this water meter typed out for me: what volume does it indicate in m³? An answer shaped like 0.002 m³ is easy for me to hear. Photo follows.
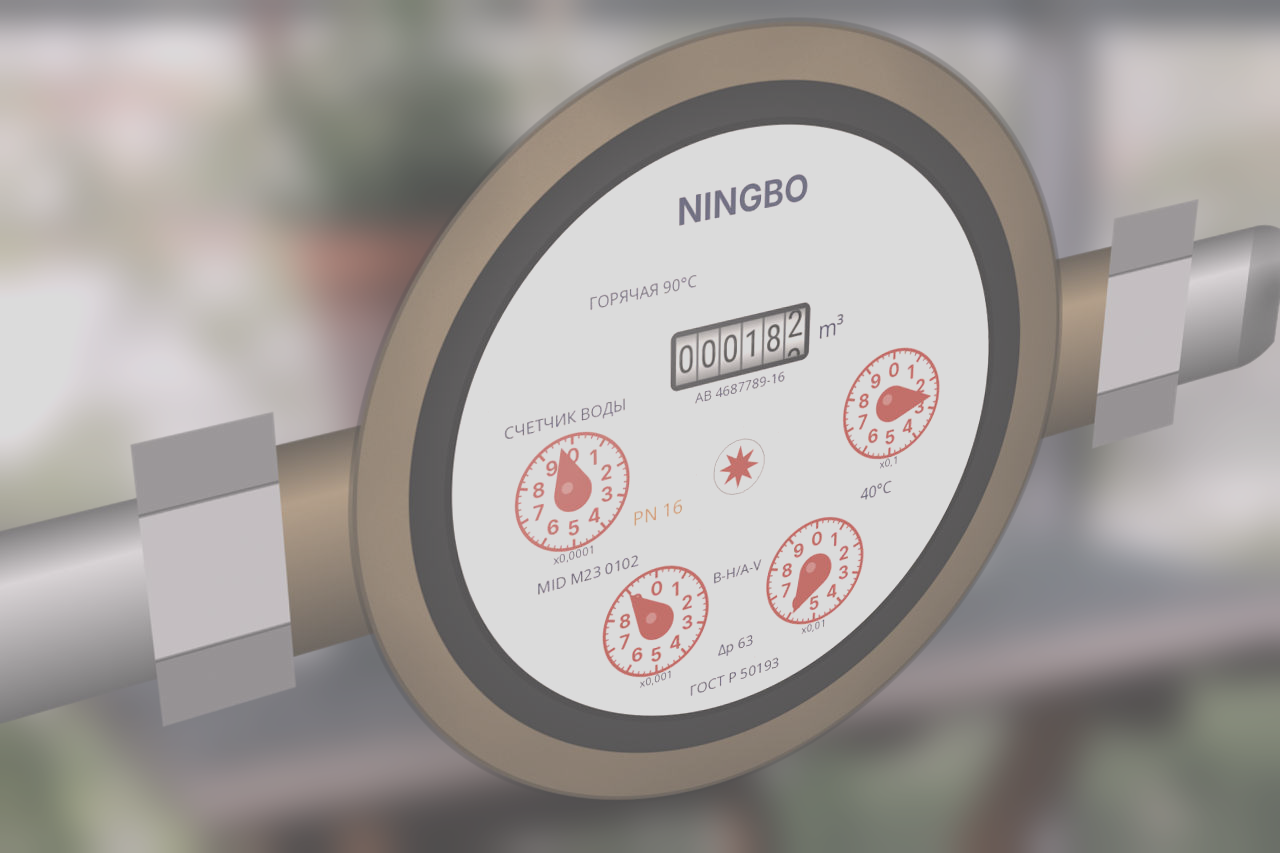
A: 182.2589 m³
